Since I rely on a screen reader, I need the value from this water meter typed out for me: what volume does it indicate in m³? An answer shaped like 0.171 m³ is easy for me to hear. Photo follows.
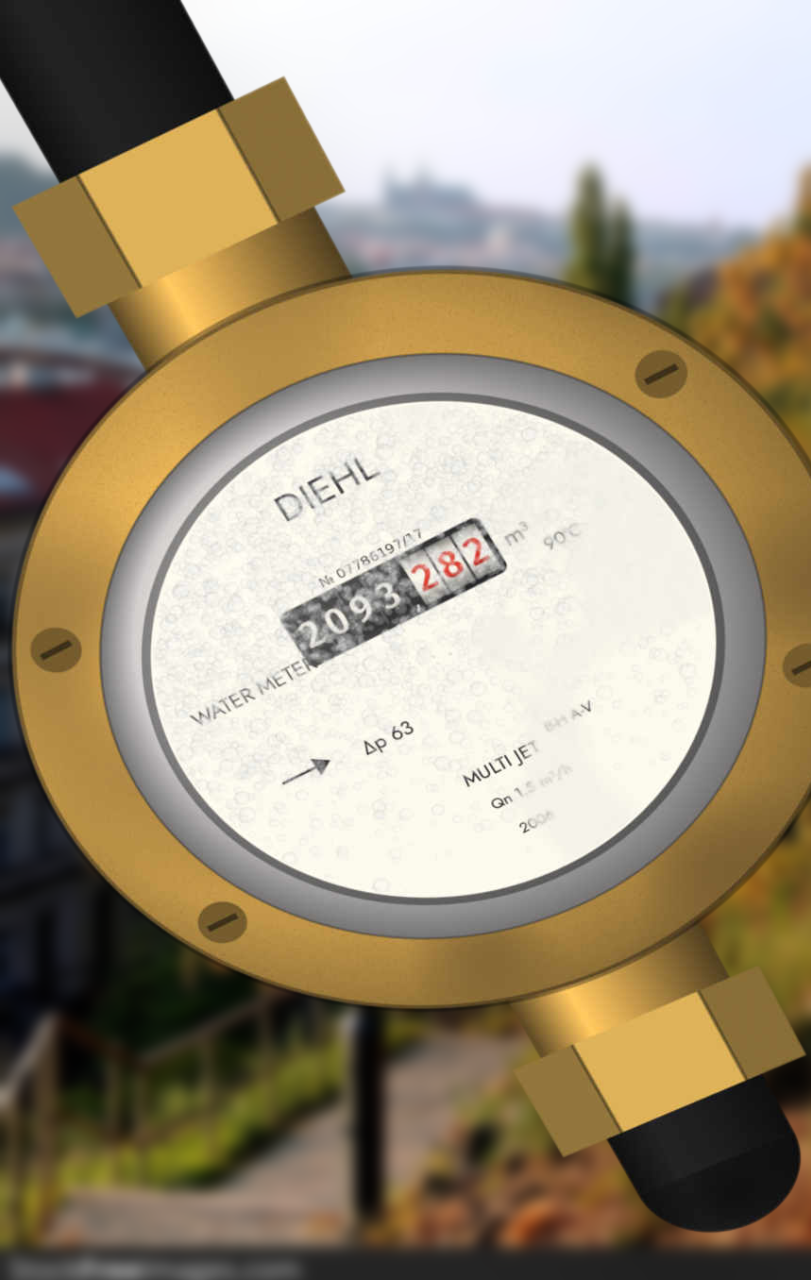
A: 2093.282 m³
